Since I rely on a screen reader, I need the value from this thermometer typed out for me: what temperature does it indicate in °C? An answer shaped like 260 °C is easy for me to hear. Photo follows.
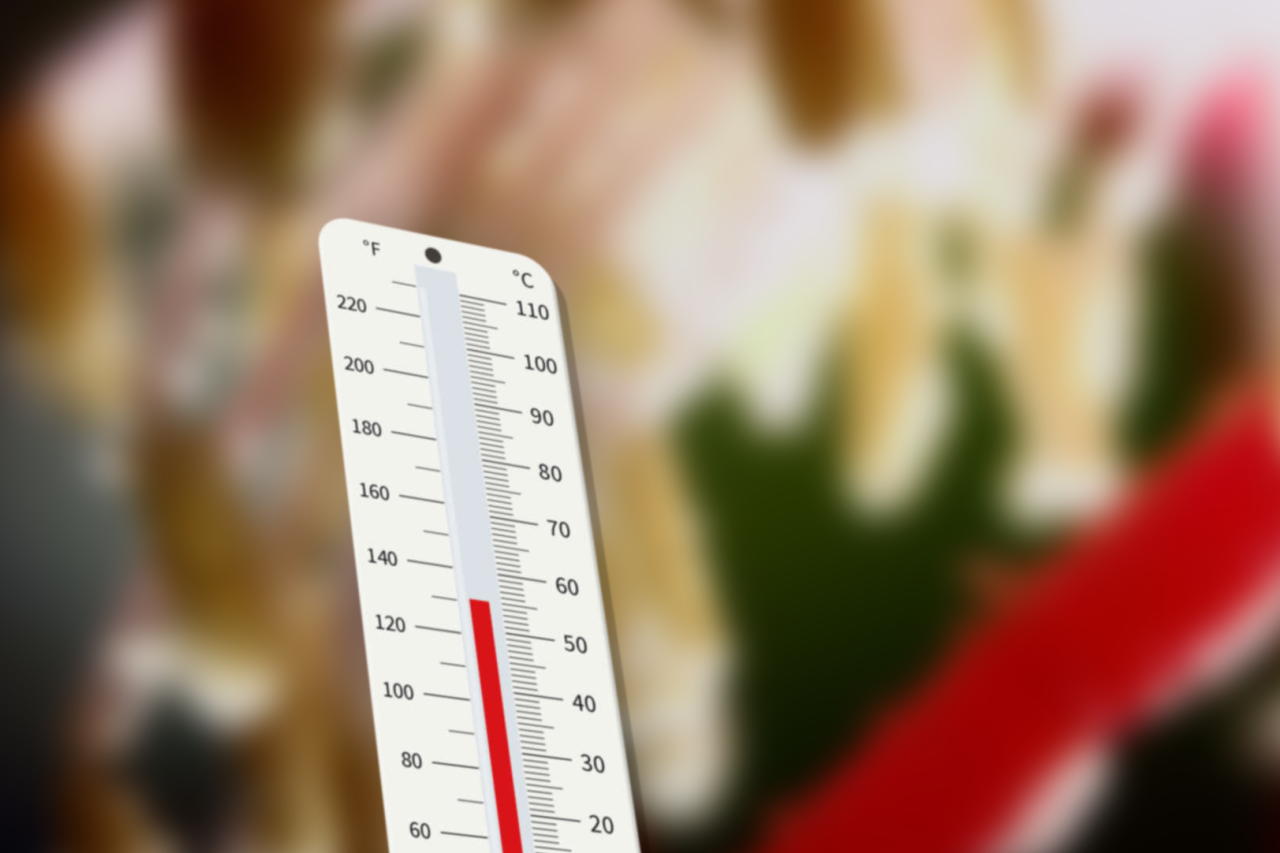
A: 55 °C
